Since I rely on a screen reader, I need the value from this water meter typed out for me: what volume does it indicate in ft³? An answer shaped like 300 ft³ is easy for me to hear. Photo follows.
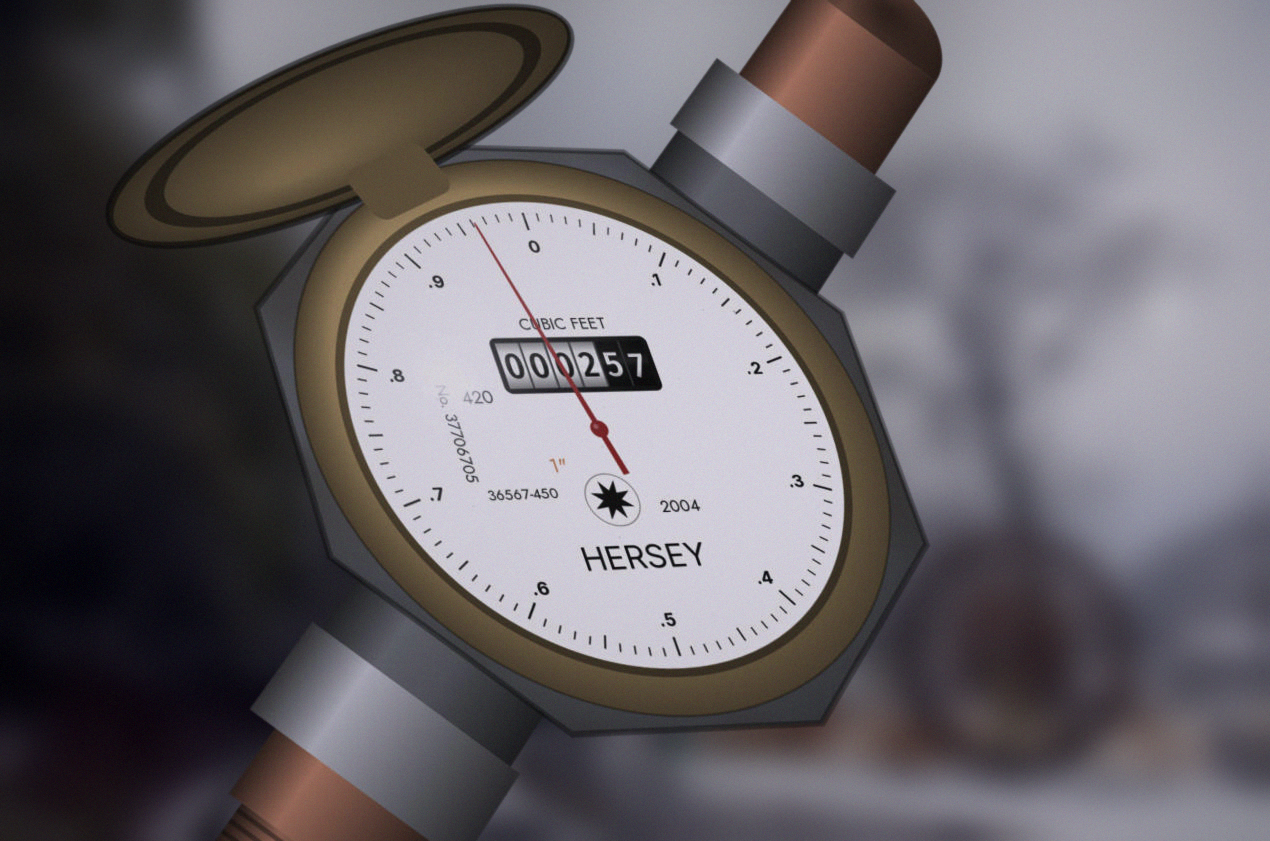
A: 256.96 ft³
